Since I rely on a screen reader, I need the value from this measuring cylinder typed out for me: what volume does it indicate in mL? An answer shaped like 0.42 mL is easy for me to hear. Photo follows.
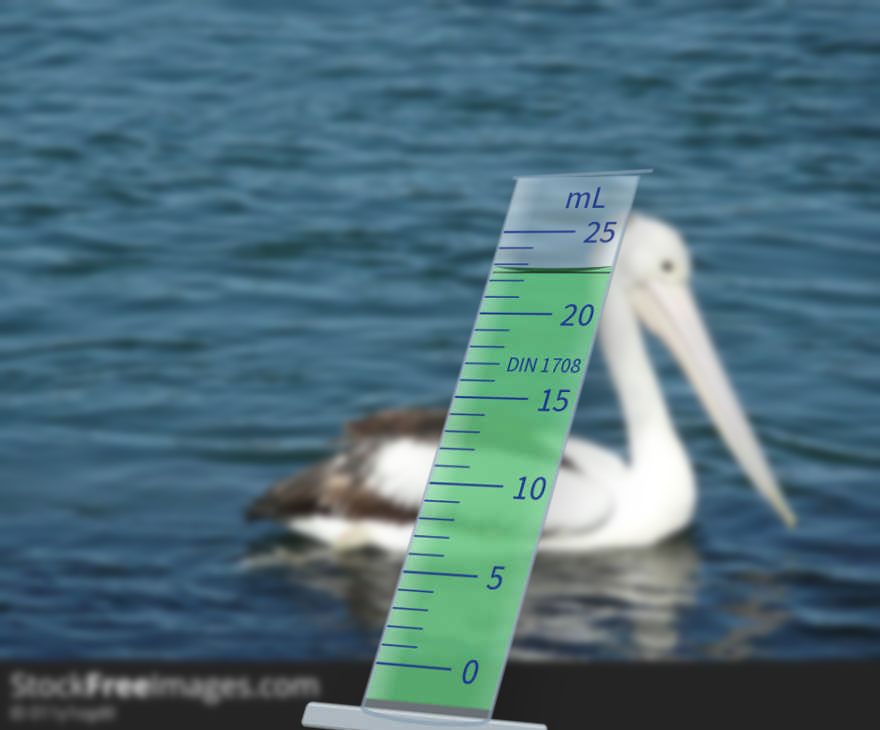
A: 22.5 mL
